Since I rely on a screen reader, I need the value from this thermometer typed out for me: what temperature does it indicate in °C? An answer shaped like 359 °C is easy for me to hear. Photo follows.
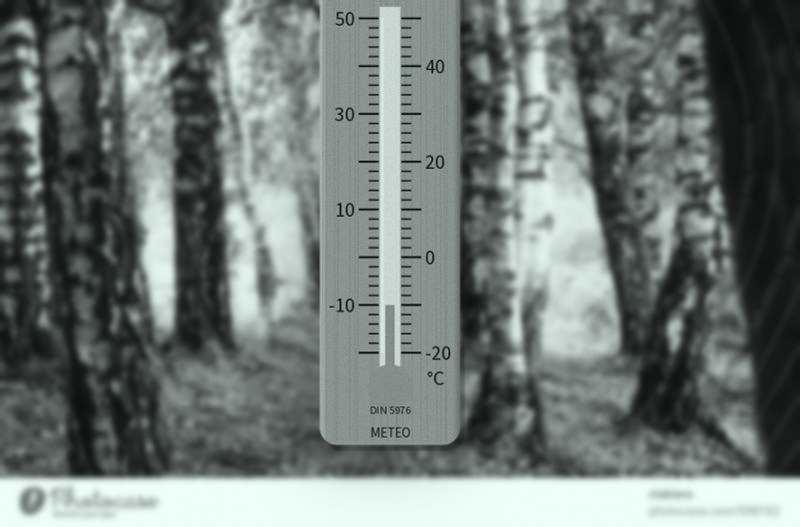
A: -10 °C
